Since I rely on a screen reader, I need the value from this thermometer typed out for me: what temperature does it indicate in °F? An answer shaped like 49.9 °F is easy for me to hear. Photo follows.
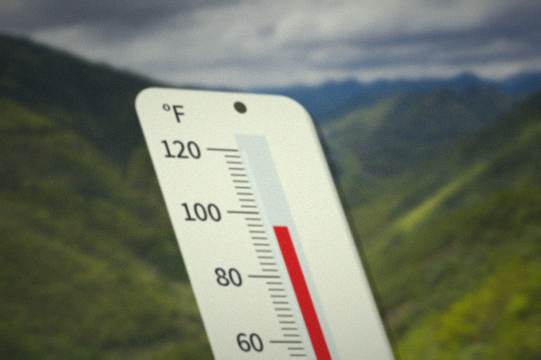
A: 96 °F
